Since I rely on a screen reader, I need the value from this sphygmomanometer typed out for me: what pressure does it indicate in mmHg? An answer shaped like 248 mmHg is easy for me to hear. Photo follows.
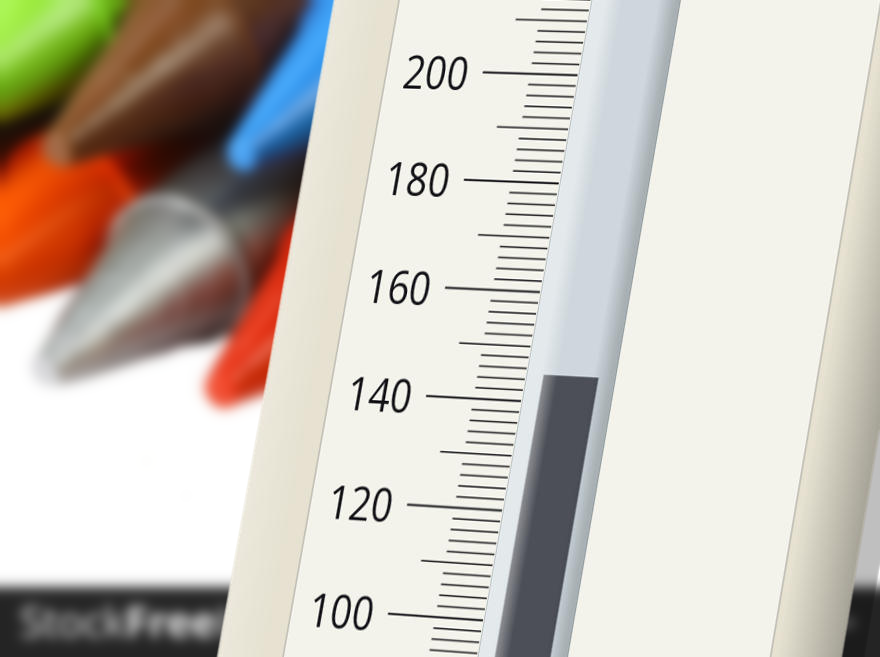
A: 145 mmHg
